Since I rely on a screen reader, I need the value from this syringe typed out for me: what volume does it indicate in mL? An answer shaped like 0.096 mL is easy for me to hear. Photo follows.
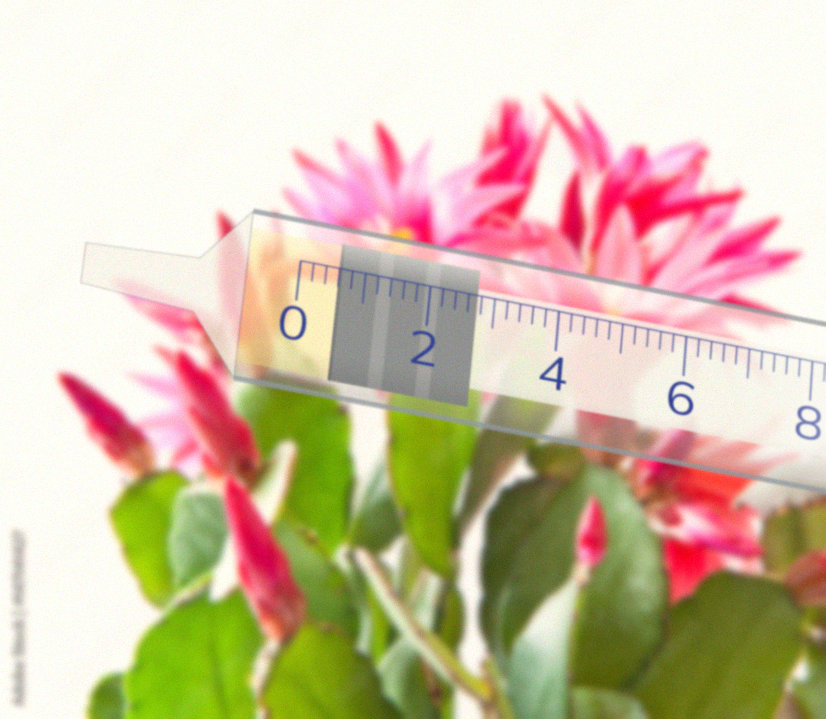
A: 0.6 mL
